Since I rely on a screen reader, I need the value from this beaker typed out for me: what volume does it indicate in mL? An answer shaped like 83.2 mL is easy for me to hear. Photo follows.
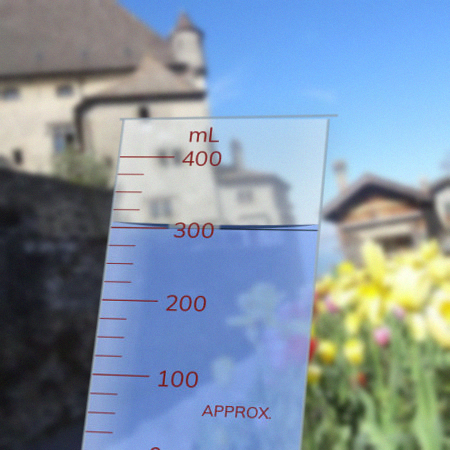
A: 300 mL
